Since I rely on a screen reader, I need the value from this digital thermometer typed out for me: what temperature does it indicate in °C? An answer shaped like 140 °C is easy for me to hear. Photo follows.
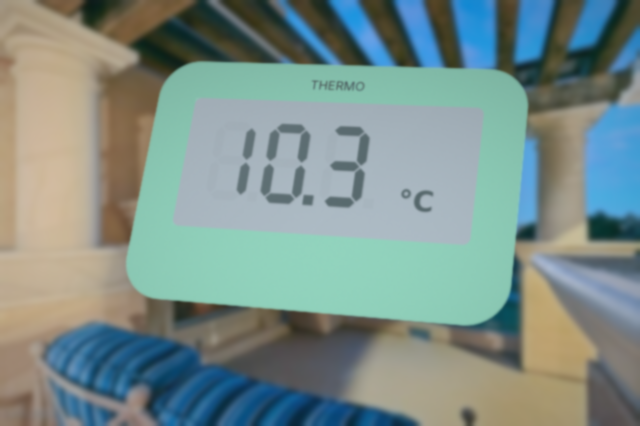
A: 10.3 °C
